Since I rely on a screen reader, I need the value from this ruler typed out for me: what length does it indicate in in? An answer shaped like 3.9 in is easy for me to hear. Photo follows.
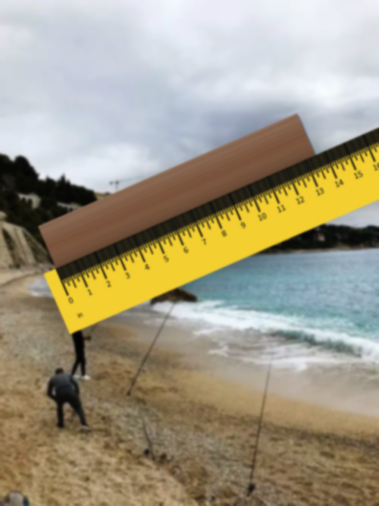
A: 13.5 in
